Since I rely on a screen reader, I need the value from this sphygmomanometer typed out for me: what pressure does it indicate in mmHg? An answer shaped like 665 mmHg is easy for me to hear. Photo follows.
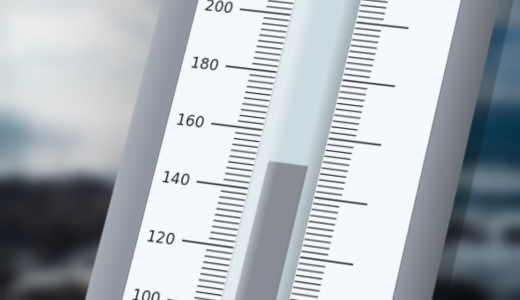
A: 150 mmHg
